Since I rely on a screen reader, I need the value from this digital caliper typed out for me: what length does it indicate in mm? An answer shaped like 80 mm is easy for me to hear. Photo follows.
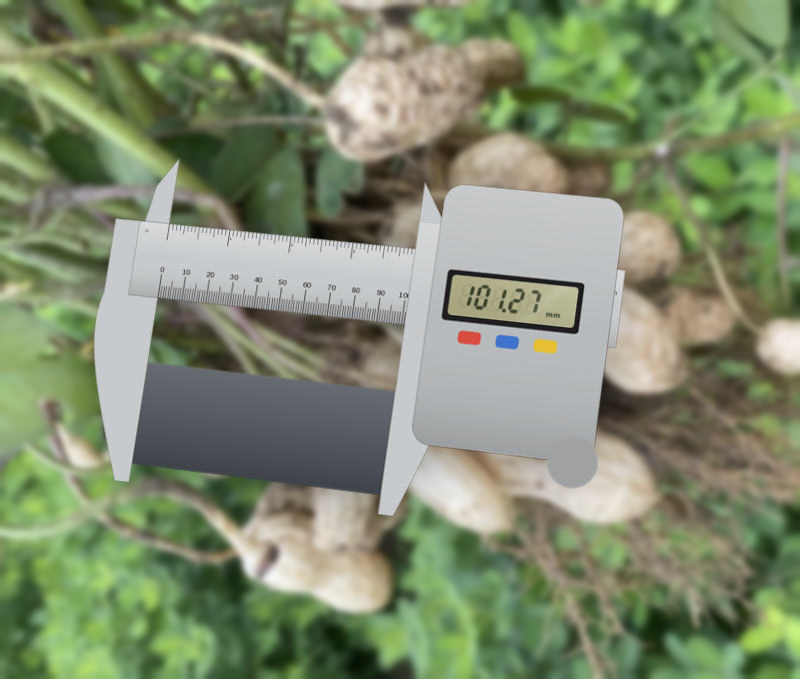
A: 101.27 mm
